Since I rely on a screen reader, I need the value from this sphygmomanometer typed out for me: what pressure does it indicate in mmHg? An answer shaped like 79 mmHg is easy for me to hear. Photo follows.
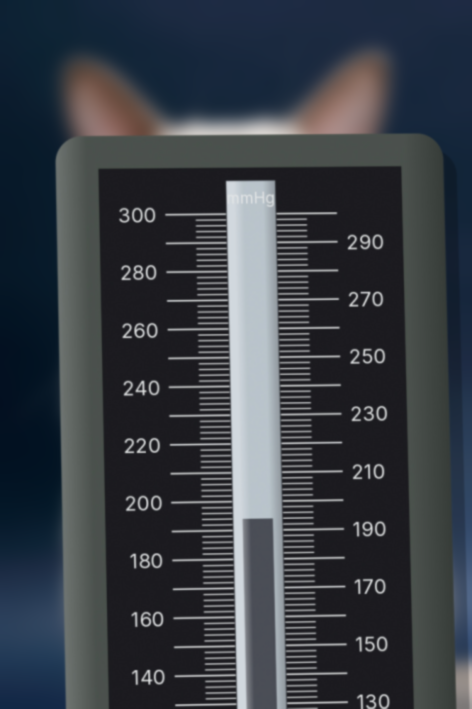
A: 194 mmHg
